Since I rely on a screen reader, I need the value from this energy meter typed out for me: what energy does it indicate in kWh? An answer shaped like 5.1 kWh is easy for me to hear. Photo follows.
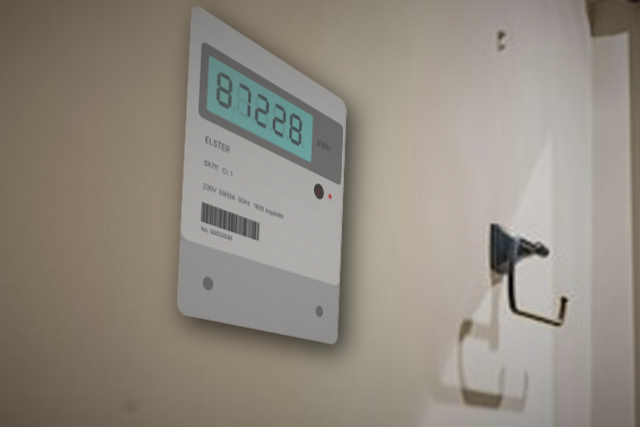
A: 87228 kWh
